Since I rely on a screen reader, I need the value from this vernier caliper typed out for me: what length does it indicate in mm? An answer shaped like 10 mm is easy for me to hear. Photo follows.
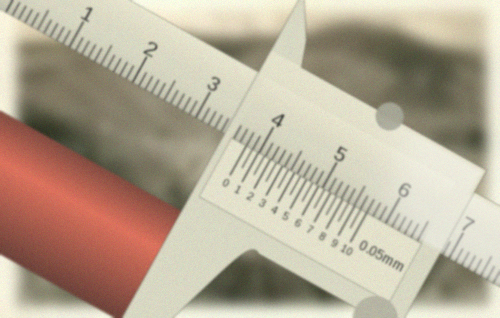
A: 38.0 mm
